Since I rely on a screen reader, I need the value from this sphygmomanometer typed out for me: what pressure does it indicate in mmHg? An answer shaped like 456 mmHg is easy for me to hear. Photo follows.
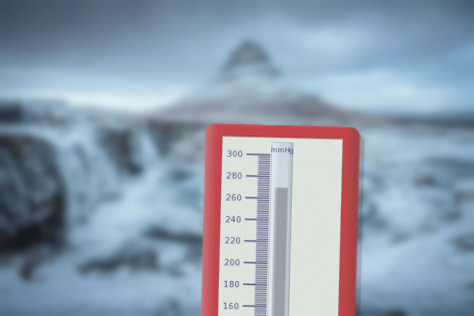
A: 270 mmHg
